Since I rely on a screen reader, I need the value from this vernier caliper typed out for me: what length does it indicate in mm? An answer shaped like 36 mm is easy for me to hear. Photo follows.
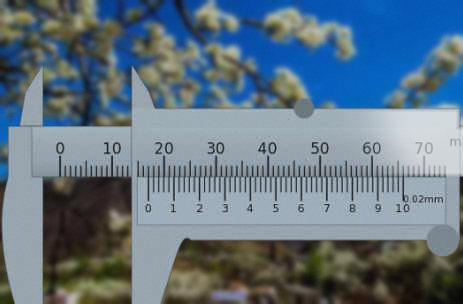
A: 17.0 mm
